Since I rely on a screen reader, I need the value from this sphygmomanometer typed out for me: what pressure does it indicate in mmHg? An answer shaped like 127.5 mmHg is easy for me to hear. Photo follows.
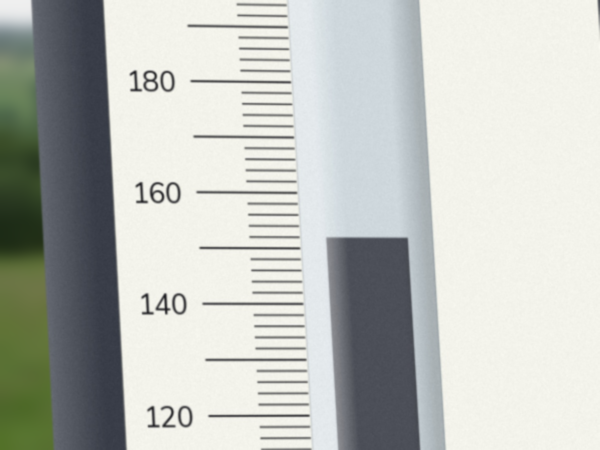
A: 152 mmHg
